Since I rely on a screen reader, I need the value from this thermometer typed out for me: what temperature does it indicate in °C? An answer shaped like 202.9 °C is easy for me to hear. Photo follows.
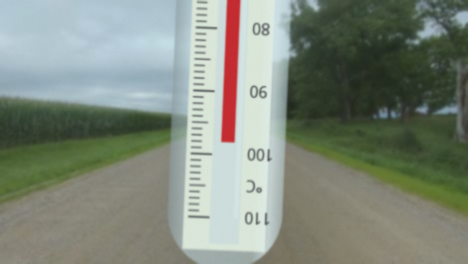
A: 98 °C
